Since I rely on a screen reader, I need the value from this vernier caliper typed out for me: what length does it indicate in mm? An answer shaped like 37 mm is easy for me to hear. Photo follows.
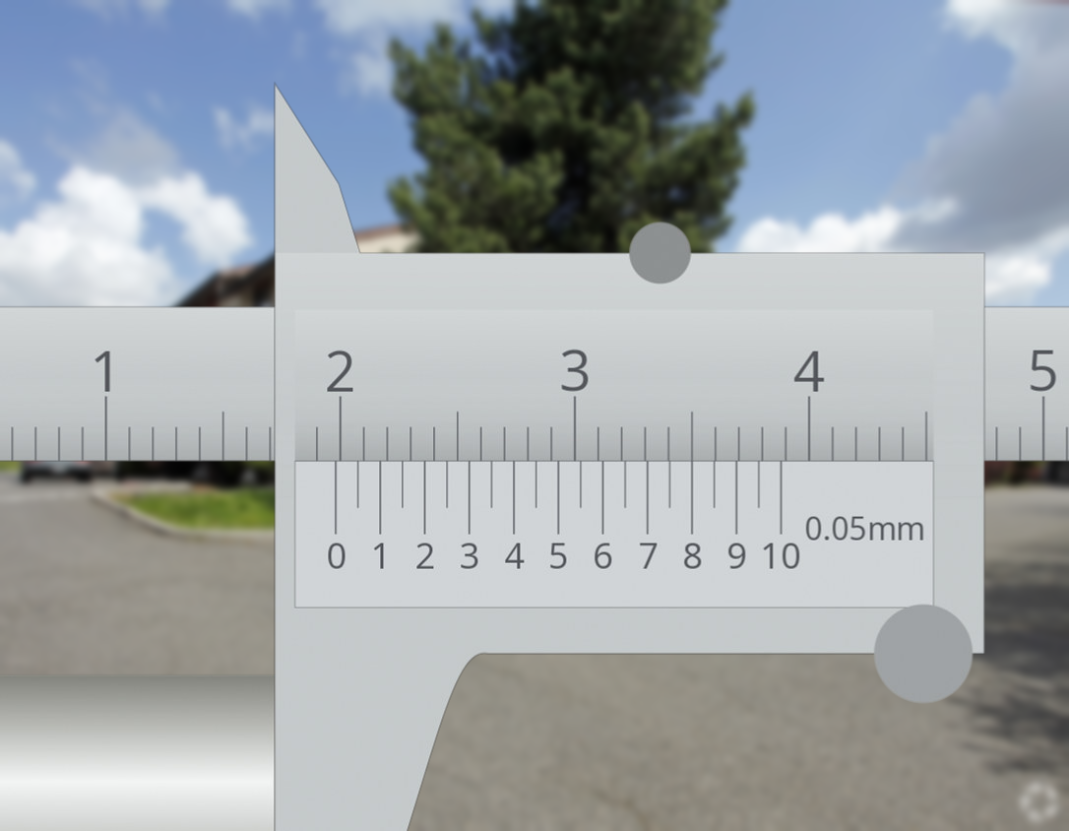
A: 19.80 mm
